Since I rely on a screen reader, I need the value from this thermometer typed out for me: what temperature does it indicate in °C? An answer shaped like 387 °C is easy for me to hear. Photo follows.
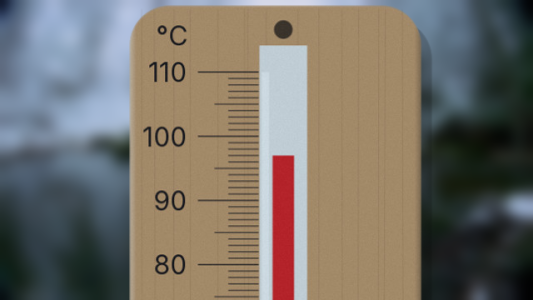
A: 97 °C
